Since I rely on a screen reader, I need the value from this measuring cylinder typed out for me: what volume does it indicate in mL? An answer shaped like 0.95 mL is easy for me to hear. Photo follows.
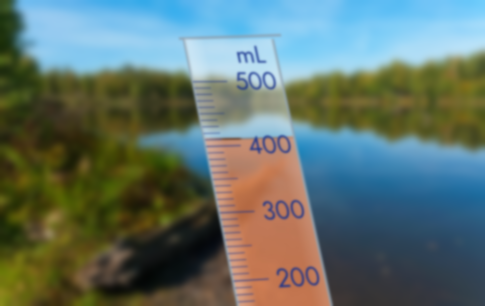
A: 410 mL
